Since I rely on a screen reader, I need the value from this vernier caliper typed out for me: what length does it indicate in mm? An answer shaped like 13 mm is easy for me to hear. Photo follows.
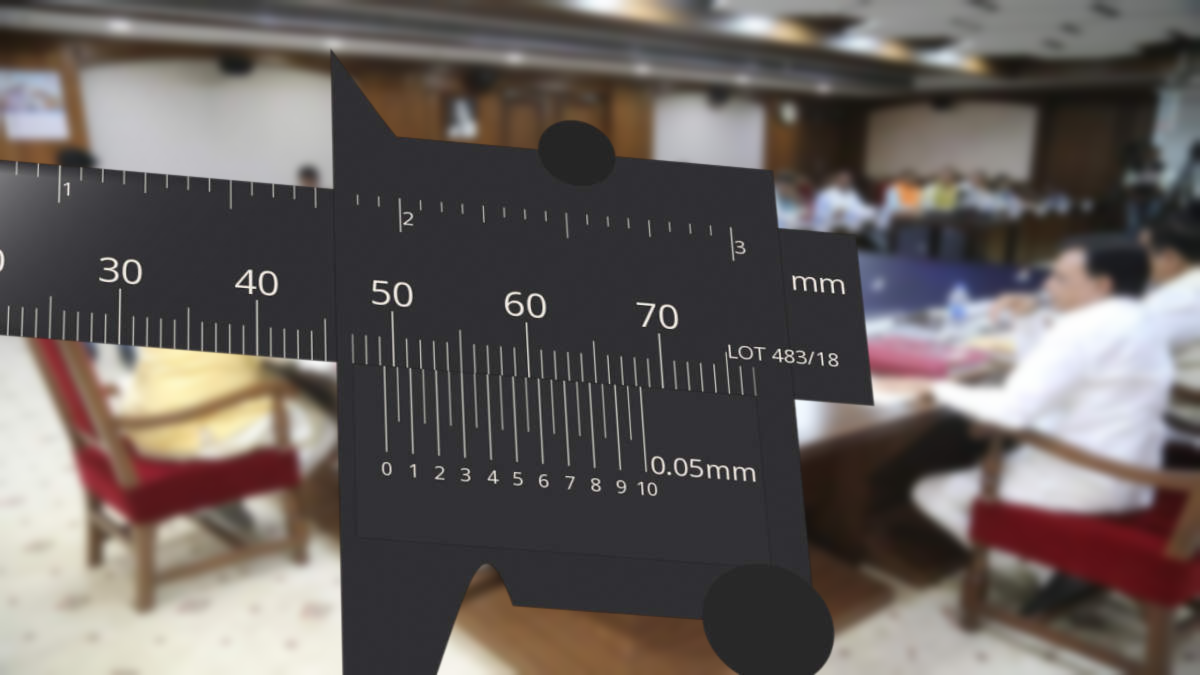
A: 49.3 mm
